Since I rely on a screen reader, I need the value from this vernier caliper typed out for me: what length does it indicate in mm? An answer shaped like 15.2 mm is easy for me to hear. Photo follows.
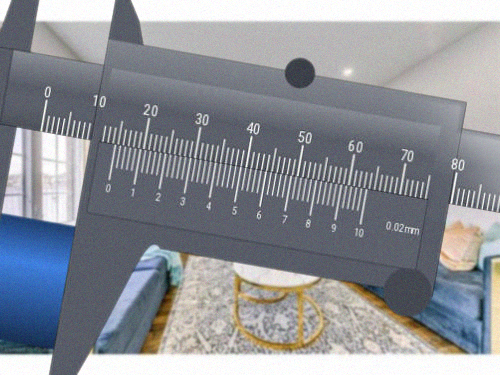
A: 14.5 mm
